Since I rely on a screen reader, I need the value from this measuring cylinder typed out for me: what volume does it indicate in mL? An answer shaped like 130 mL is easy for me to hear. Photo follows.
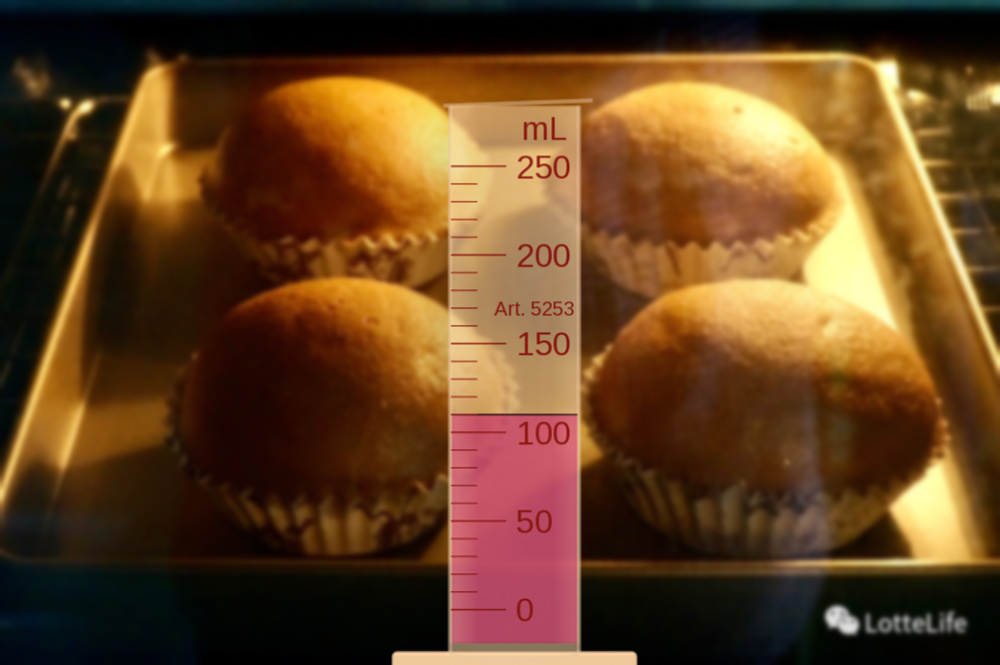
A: 110 mL
